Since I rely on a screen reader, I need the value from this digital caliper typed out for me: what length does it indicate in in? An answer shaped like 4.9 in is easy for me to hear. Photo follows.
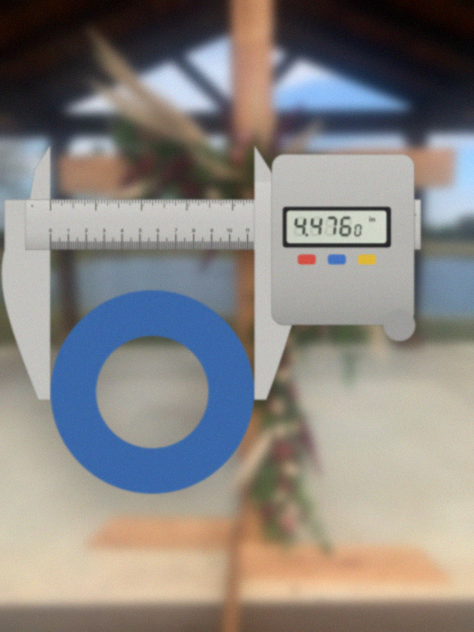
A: 4.4760 in
